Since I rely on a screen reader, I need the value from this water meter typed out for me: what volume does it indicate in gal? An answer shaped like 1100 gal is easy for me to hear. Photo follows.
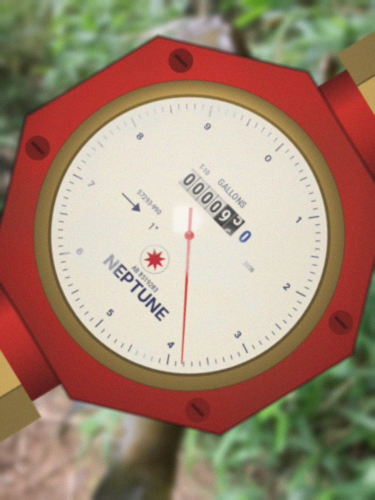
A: 953.8 gal
